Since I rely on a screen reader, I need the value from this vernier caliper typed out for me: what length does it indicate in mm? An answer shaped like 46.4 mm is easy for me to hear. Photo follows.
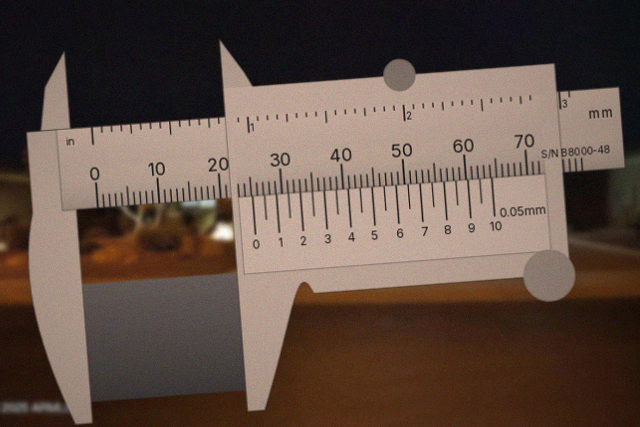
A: 25.2 mm
